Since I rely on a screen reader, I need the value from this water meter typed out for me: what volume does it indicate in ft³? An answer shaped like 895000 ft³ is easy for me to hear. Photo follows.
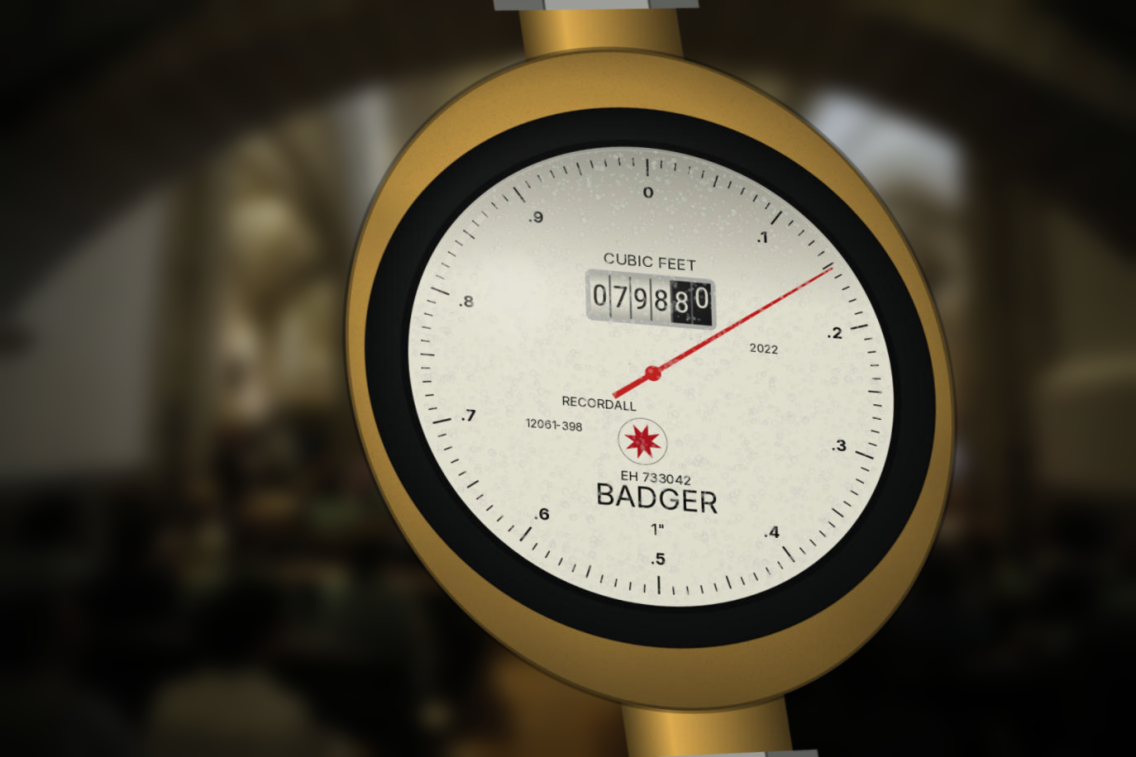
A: 79880.15 ft³
